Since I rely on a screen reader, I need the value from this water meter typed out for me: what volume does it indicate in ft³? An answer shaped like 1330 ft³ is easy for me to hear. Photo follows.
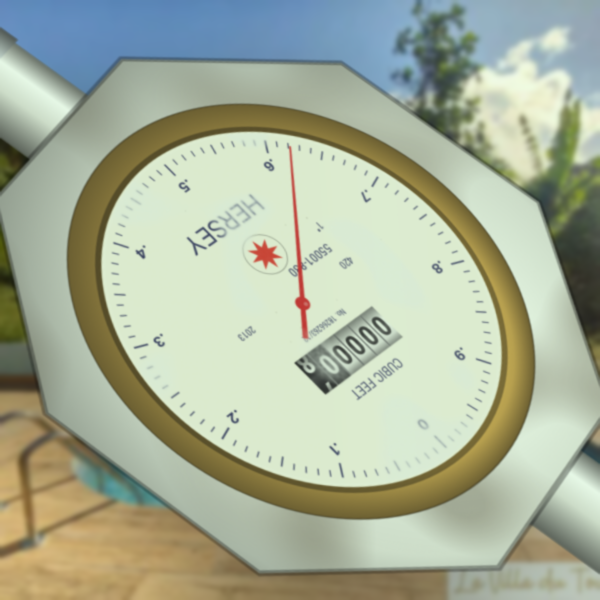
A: 7.62 ft³
